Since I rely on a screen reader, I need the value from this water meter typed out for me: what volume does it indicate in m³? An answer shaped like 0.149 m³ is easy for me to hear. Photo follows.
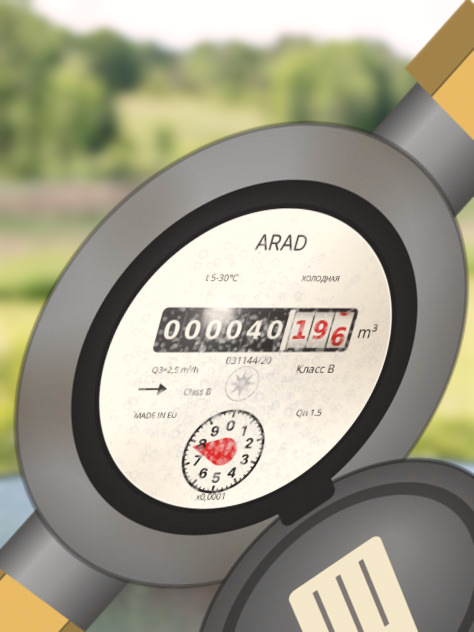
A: 40.1957 m³
